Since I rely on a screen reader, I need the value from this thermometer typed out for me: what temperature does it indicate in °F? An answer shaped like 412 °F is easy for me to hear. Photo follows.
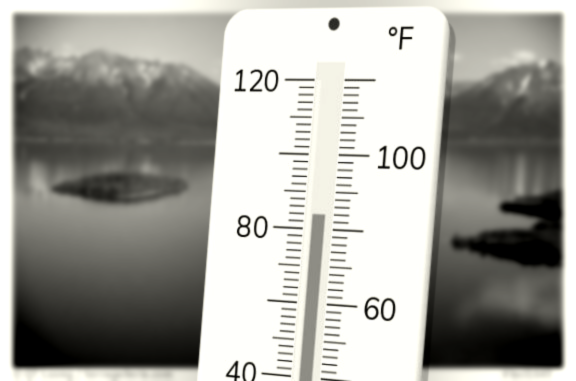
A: 84 °F
